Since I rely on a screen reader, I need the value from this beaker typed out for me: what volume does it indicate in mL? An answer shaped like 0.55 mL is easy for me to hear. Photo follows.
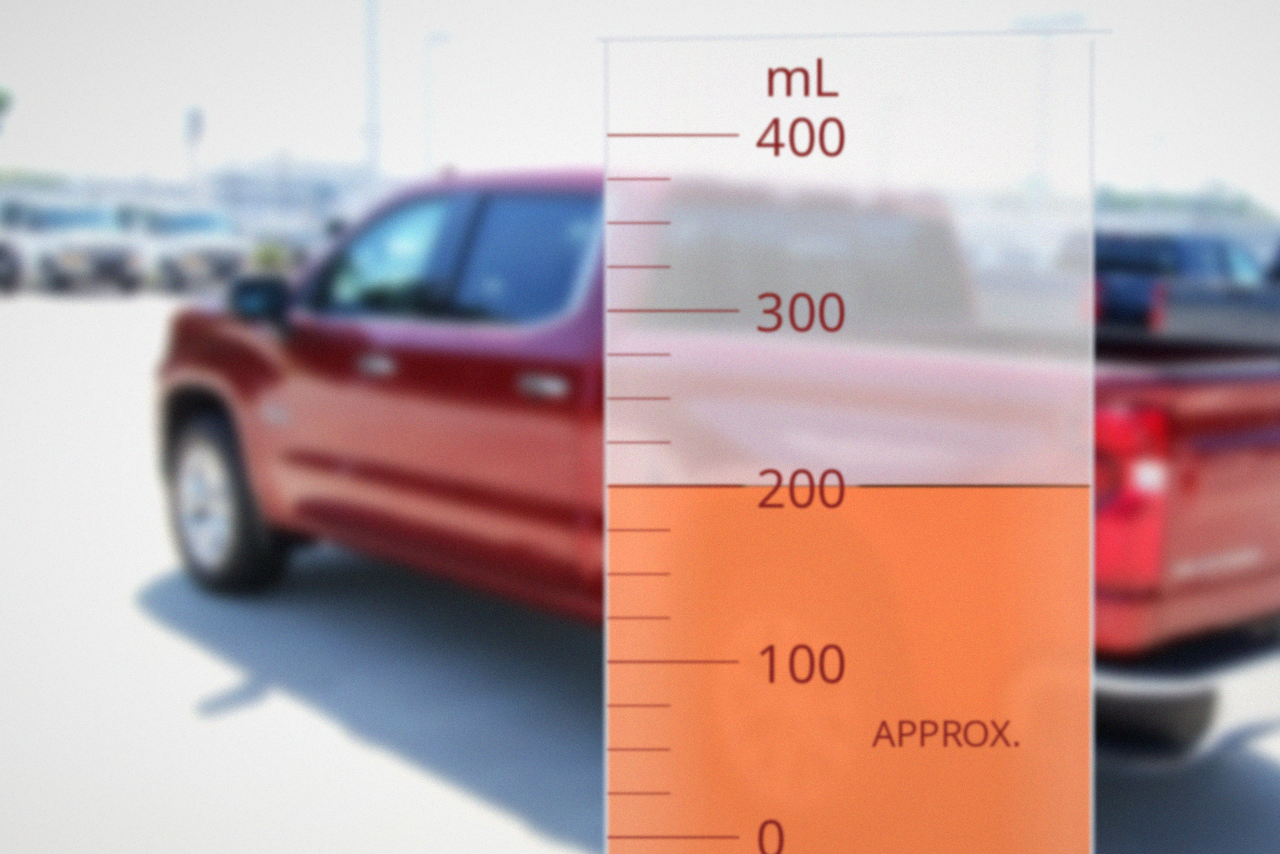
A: 200 mL
